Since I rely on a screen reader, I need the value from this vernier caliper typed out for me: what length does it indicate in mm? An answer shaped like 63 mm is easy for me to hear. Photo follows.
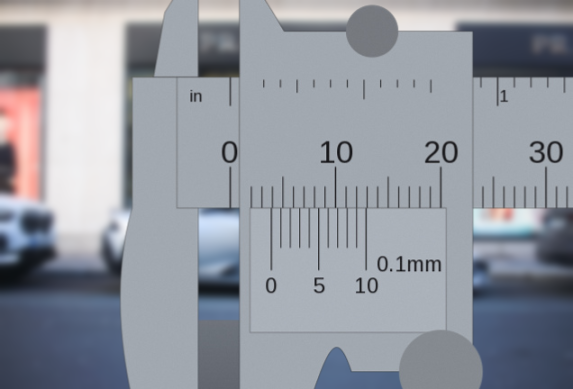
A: 3.9 mm
